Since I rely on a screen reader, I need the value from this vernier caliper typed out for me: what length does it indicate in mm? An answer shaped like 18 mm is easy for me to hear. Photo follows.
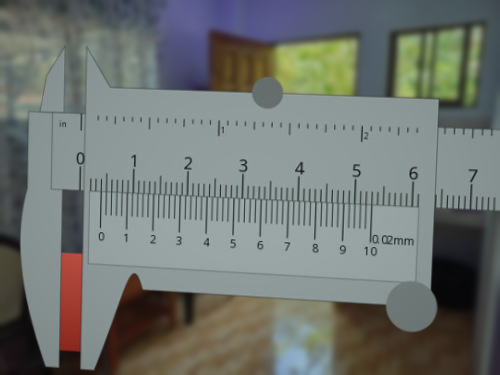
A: 4.0 mm
